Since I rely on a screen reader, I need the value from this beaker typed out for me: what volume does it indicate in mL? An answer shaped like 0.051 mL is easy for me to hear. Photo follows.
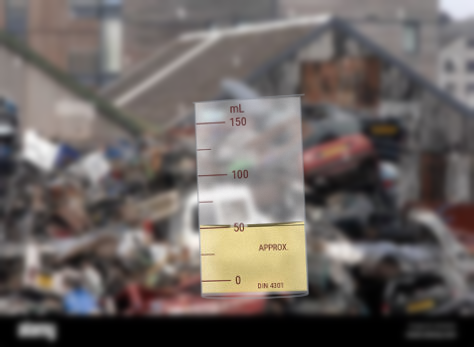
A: 50 mL
